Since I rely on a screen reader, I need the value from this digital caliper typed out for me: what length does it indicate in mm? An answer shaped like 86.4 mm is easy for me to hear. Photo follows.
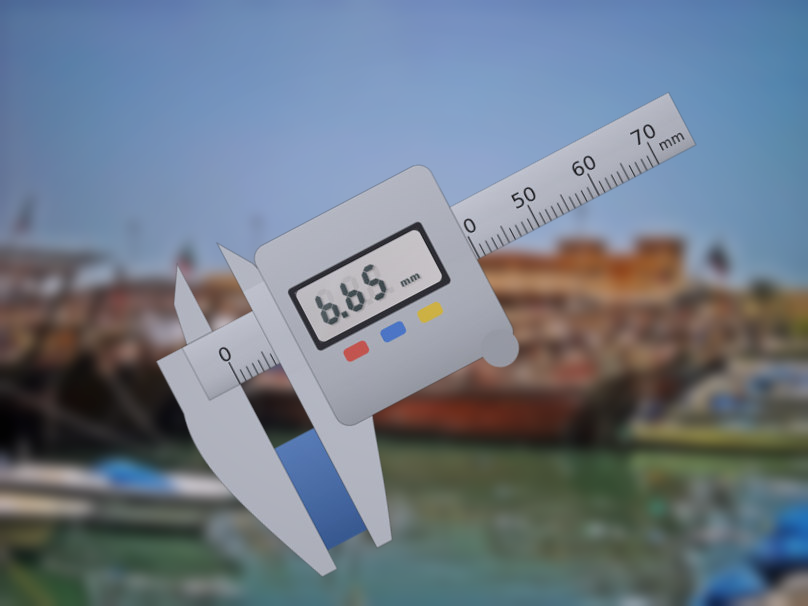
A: 6.65 mm
